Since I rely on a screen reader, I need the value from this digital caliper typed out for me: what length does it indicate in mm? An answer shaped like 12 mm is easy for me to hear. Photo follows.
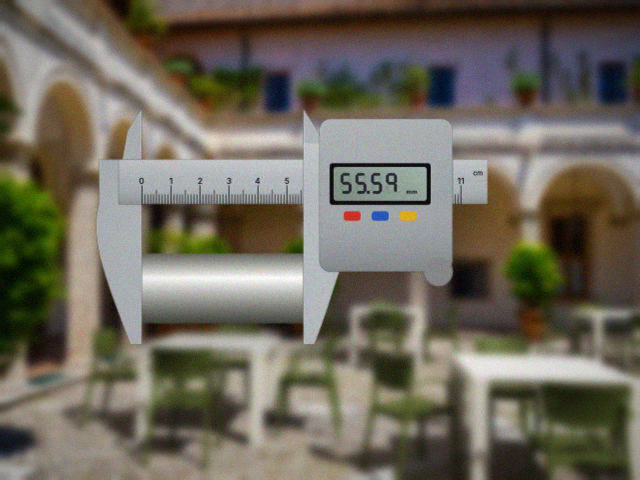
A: 55.59 mm
